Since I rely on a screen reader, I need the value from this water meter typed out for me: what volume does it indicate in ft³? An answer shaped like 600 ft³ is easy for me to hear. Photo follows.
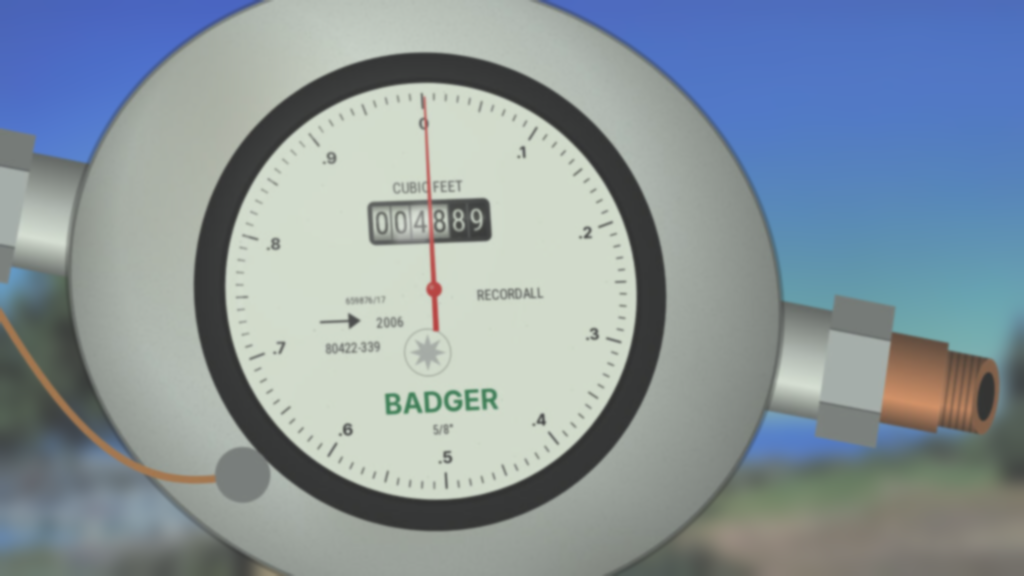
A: 4889.00 ft³
